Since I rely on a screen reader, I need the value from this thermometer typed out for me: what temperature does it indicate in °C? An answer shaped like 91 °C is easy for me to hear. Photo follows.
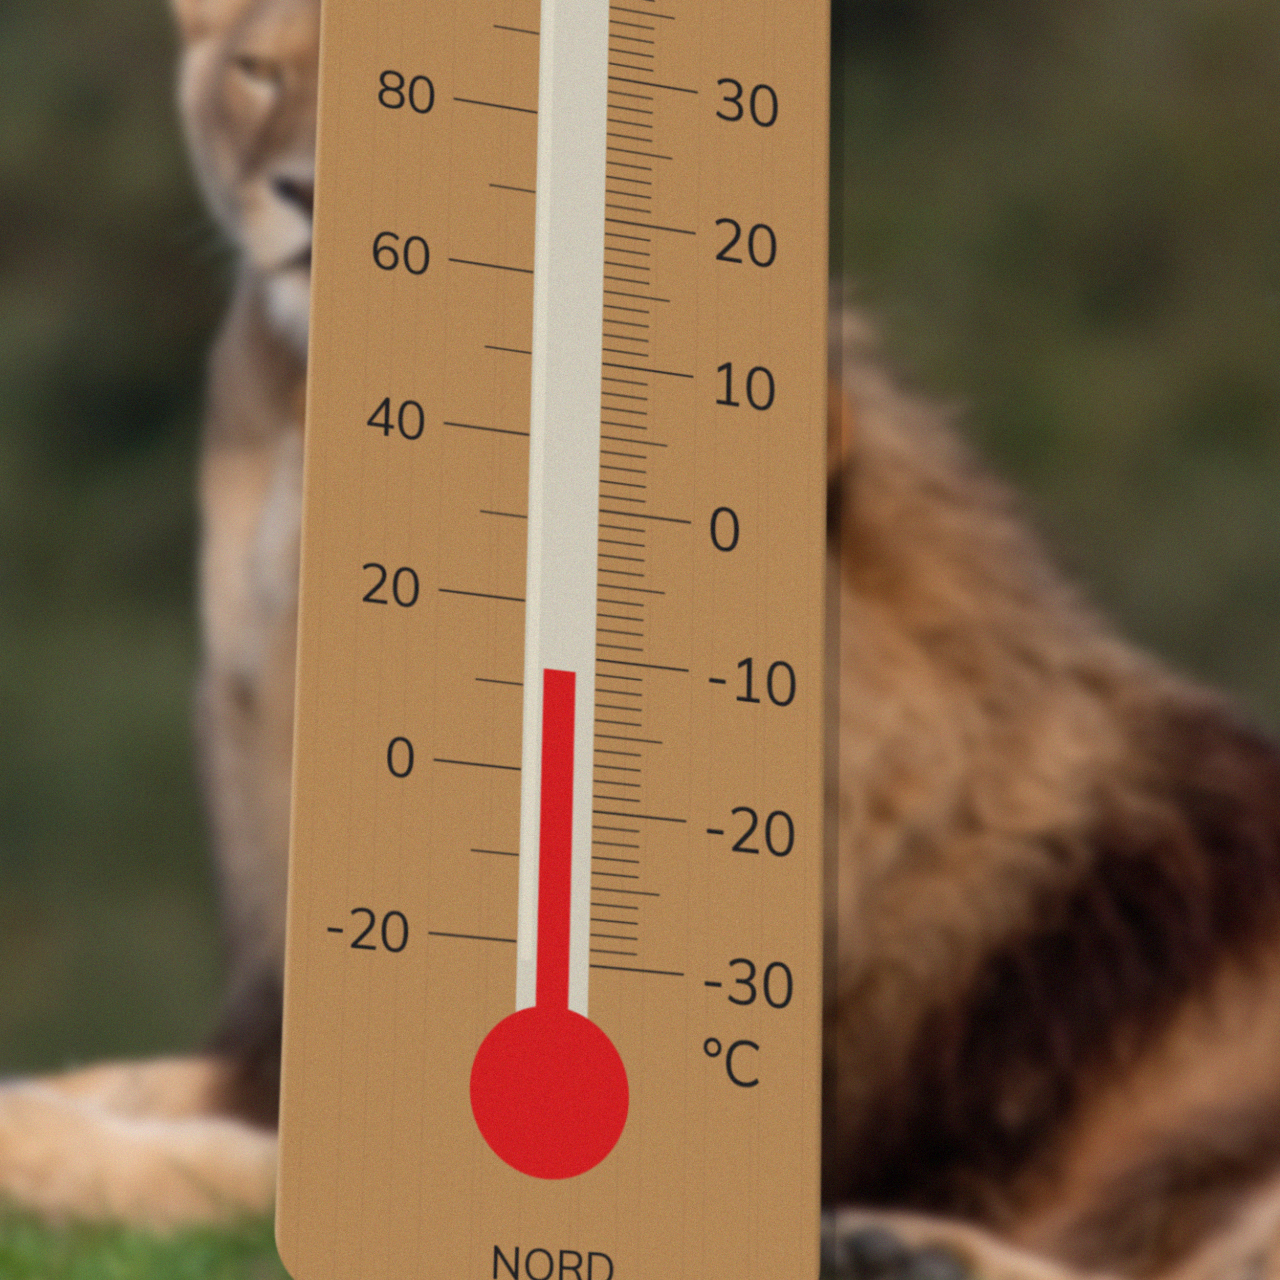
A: -11 °C
